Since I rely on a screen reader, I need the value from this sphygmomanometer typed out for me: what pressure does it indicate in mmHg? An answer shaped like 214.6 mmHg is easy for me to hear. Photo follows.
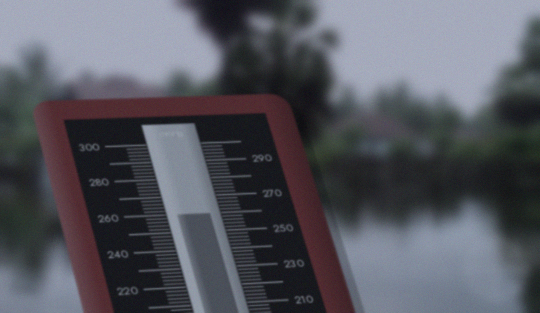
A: 260 mmHg
